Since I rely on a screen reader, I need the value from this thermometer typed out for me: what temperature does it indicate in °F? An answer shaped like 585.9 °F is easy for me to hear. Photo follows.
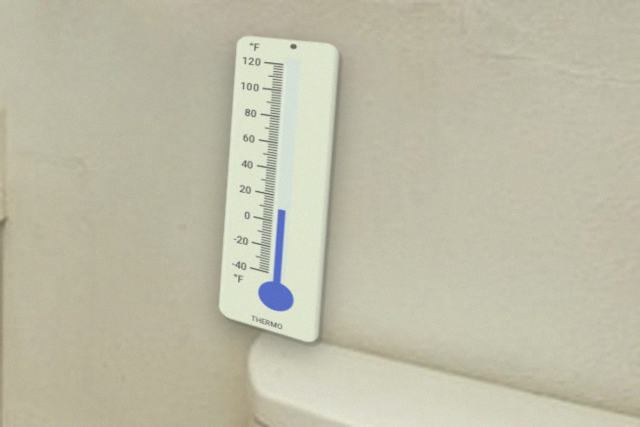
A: 10 °F
